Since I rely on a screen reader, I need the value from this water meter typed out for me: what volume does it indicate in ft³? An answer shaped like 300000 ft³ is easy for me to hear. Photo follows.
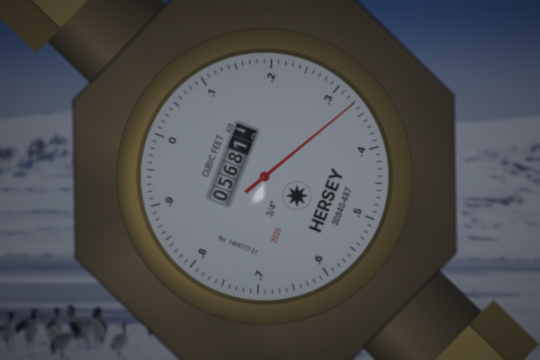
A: 56811.33 ft³
